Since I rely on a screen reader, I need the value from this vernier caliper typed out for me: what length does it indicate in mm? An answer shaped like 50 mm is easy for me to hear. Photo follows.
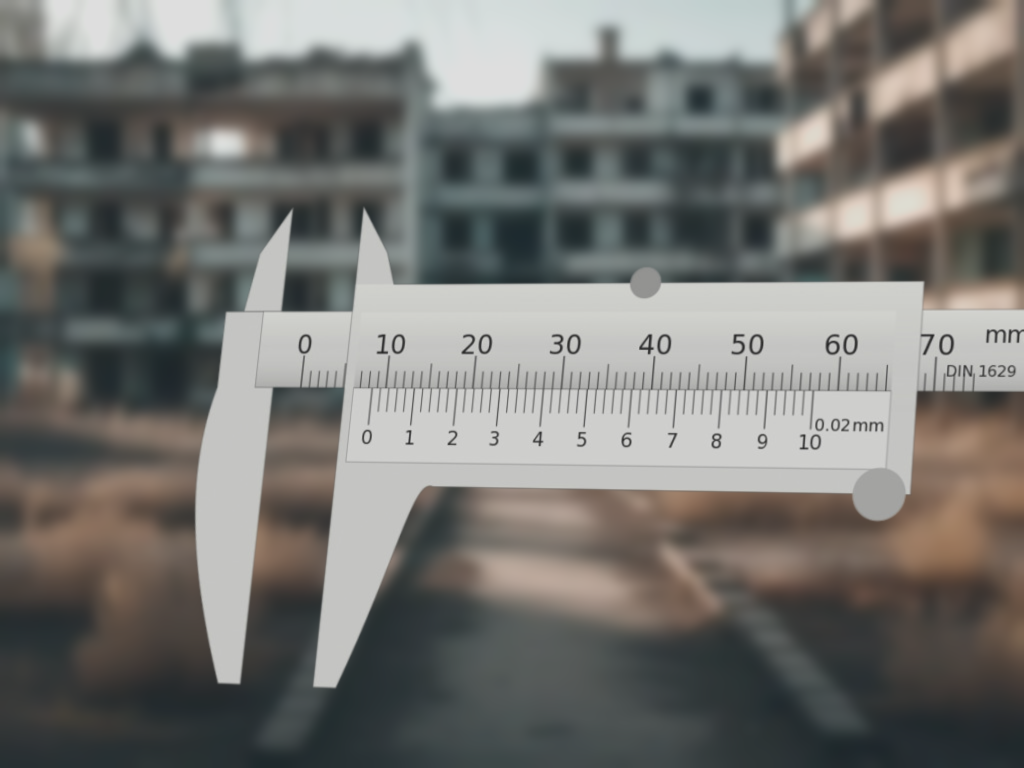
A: 8.4 mm
